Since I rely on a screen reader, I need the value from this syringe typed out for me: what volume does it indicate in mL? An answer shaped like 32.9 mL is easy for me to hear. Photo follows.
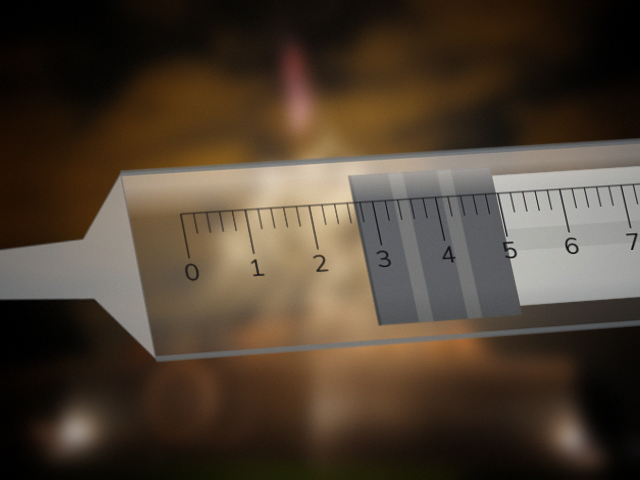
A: 2.7 mL
